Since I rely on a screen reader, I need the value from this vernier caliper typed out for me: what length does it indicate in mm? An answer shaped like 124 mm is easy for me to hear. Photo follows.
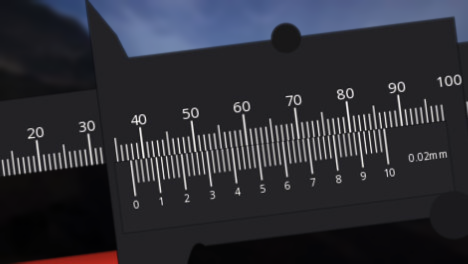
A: 37.5 mm
